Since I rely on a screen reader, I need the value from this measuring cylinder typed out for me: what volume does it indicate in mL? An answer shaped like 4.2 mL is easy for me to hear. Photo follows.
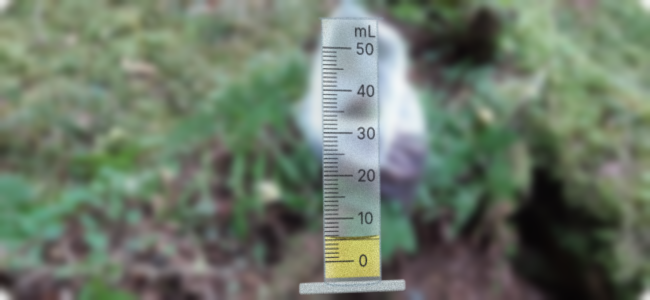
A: 5 mL
